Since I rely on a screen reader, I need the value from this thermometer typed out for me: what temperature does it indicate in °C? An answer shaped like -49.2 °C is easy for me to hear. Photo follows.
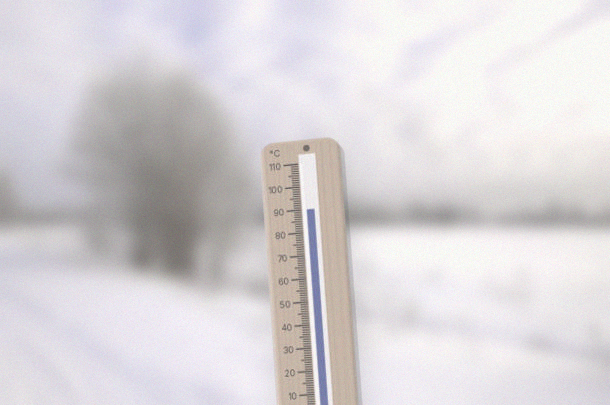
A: 90 °C
